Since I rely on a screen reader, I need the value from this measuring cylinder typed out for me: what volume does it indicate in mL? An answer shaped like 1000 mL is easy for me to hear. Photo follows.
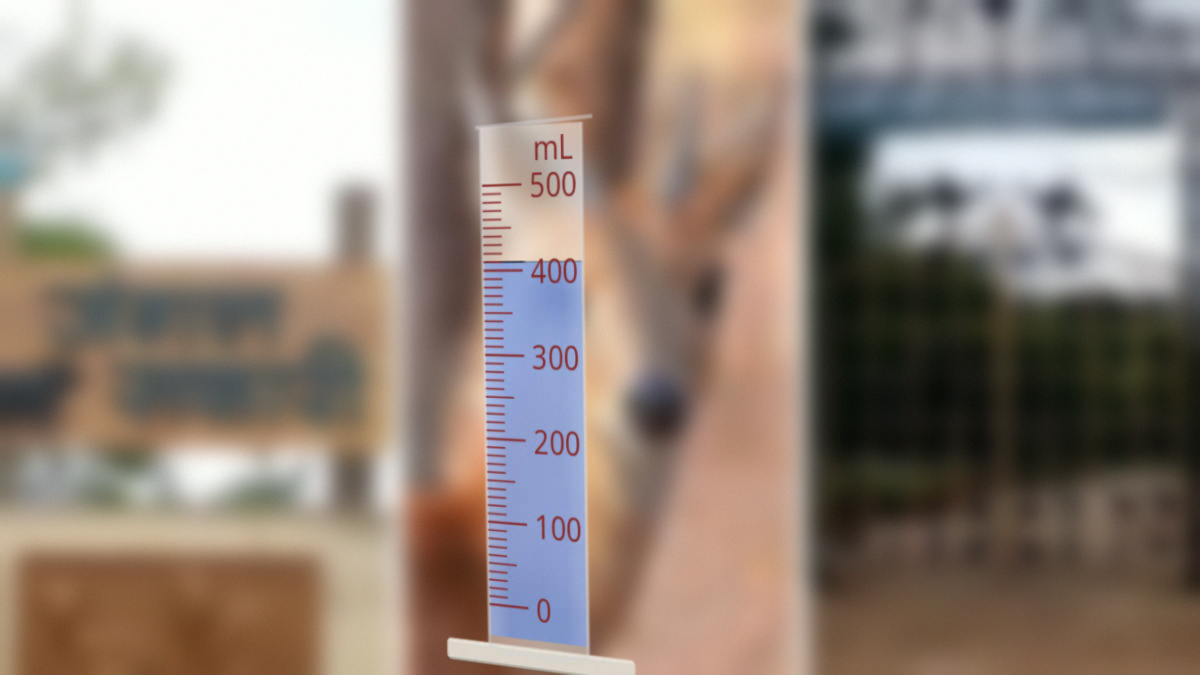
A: 410 mL
